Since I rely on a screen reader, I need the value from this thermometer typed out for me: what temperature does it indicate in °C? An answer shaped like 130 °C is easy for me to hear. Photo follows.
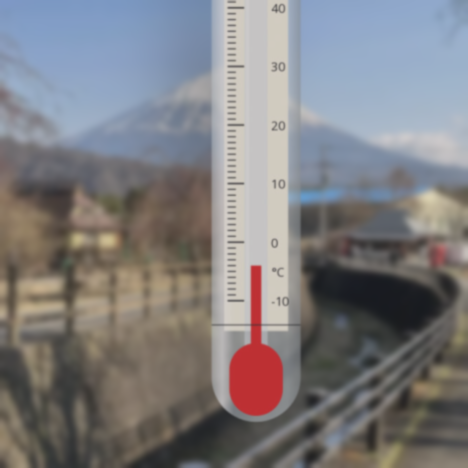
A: -4 °C
